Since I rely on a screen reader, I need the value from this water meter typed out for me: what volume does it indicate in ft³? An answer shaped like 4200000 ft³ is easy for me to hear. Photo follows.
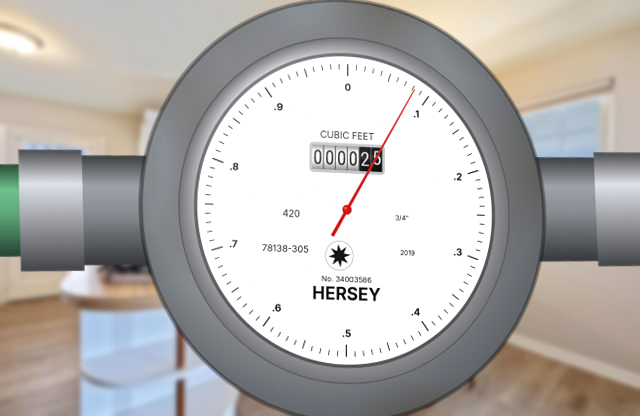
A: 25.08 ft³
